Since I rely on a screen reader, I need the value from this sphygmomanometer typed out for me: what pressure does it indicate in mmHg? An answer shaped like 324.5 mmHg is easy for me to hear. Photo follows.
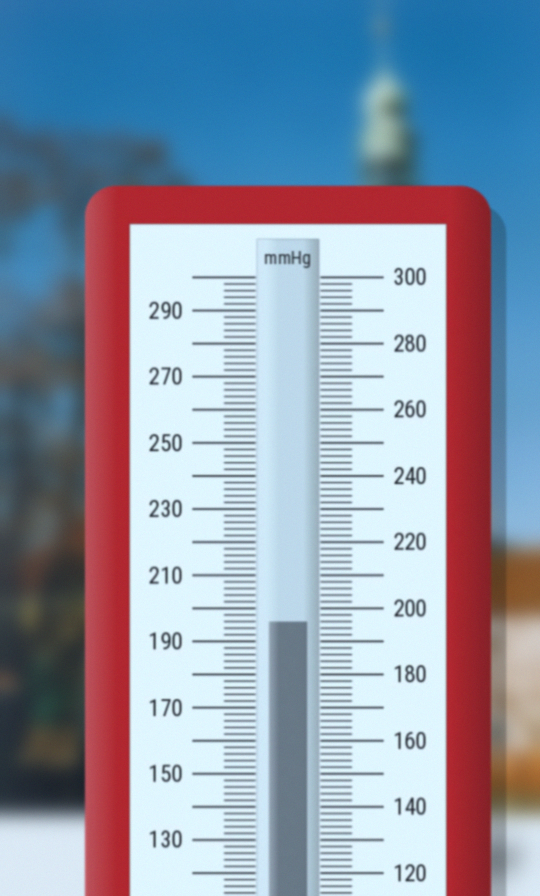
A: 196 mmHg
